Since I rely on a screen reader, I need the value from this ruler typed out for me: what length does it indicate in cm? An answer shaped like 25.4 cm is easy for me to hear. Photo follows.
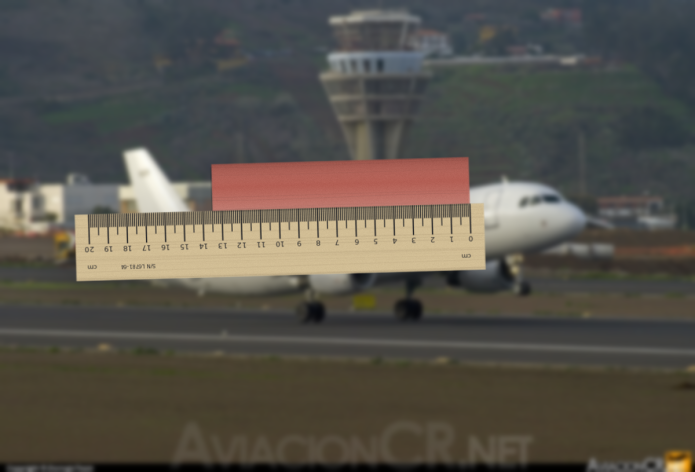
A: 13.5 cm
